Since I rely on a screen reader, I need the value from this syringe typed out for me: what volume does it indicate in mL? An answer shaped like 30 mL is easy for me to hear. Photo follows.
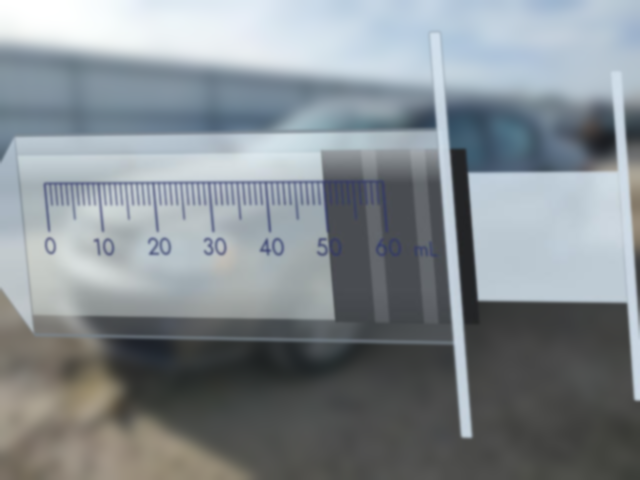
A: 50 mL
